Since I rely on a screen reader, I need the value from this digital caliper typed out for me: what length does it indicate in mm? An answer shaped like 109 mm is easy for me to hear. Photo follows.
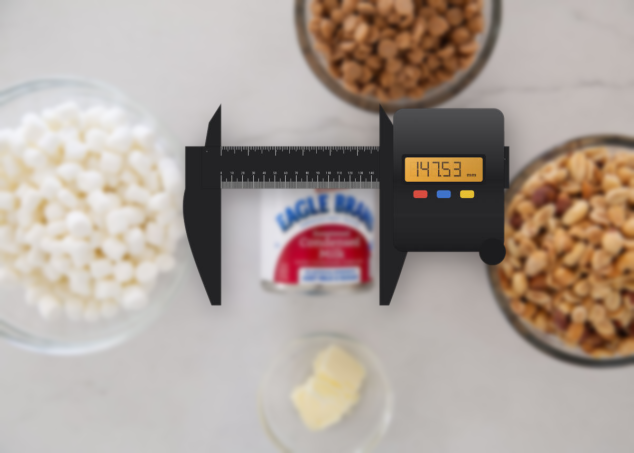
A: 147.53 mm
